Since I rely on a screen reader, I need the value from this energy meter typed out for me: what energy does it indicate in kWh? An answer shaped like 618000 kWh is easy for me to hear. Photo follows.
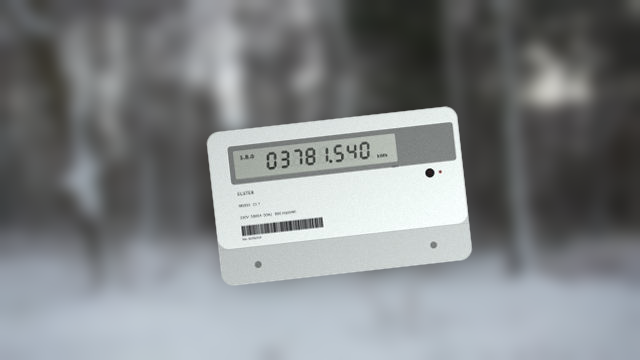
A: 3781.540 kWh
